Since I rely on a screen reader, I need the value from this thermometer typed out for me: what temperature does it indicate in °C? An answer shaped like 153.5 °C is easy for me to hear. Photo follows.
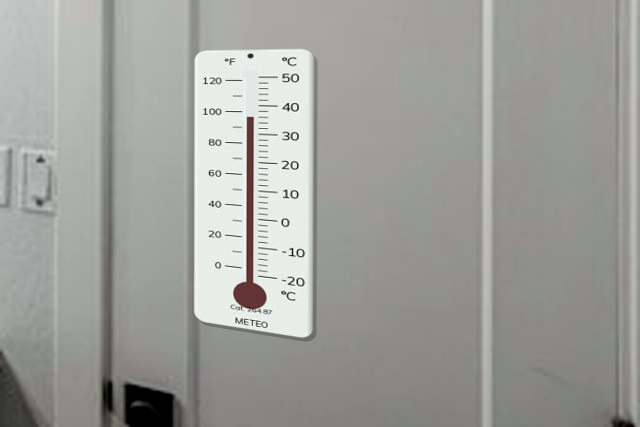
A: 36 °C
